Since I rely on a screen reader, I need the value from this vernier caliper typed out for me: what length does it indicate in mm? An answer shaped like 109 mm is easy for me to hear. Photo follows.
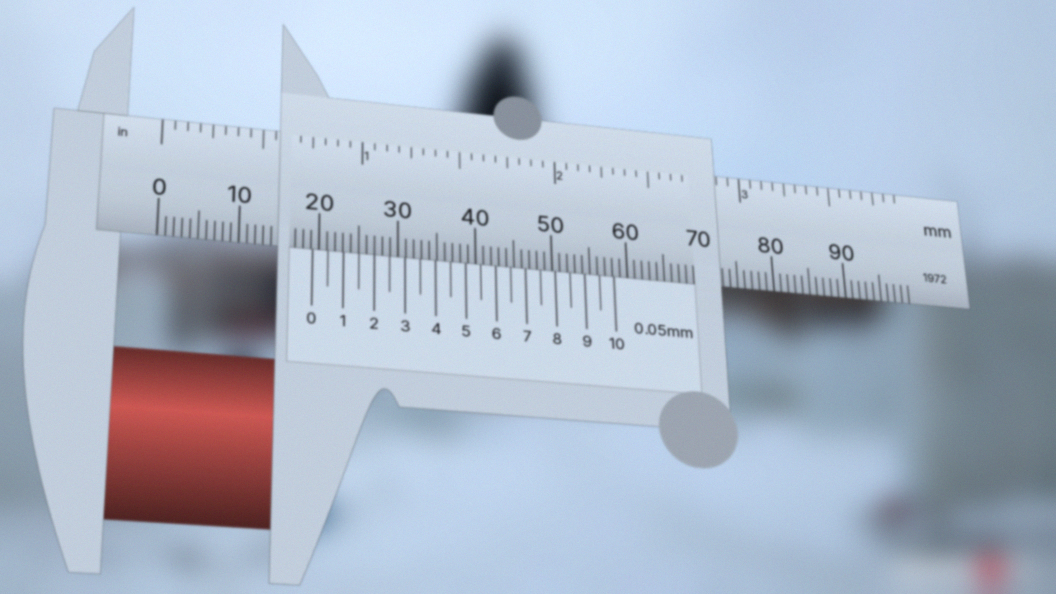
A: 19.2 mm
